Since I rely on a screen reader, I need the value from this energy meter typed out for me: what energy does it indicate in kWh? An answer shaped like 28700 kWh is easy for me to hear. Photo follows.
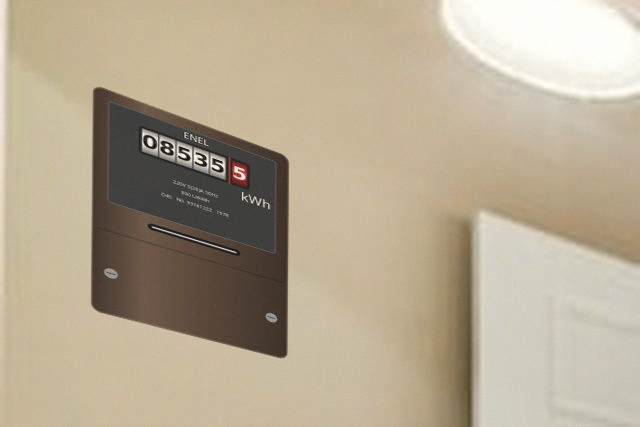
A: 8535.5 kWh
